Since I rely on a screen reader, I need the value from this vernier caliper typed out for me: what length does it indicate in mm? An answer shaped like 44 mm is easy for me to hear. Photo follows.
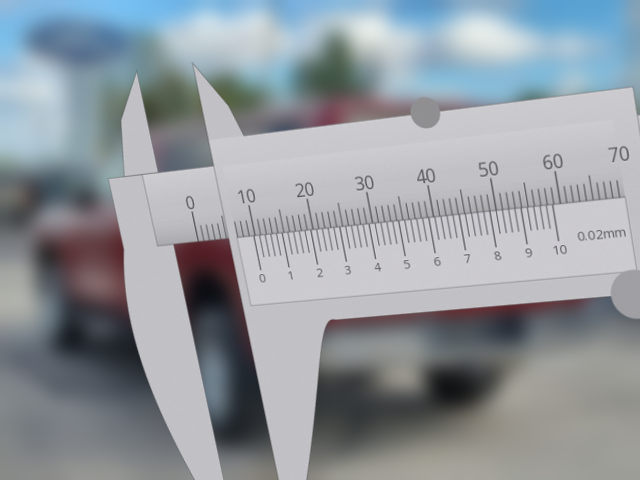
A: 9.8 mm
